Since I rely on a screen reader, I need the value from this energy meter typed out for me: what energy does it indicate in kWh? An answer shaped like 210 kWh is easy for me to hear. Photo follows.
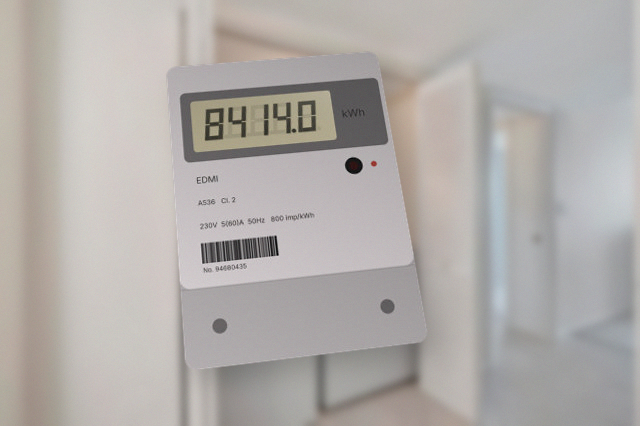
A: 8414.0 kWh
